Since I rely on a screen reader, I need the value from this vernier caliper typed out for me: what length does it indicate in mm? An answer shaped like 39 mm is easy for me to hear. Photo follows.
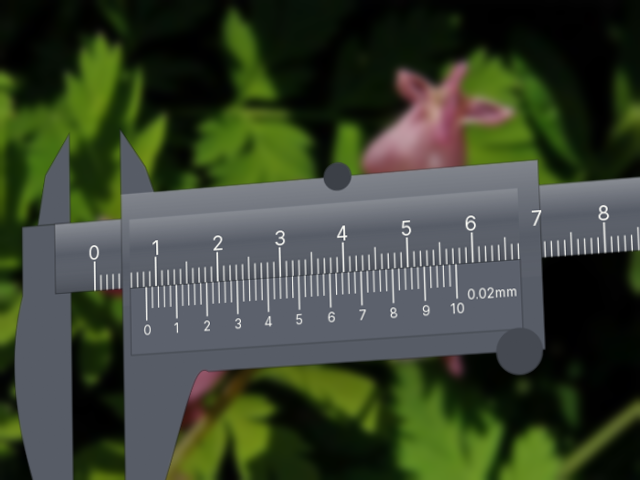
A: 8.4 mm
